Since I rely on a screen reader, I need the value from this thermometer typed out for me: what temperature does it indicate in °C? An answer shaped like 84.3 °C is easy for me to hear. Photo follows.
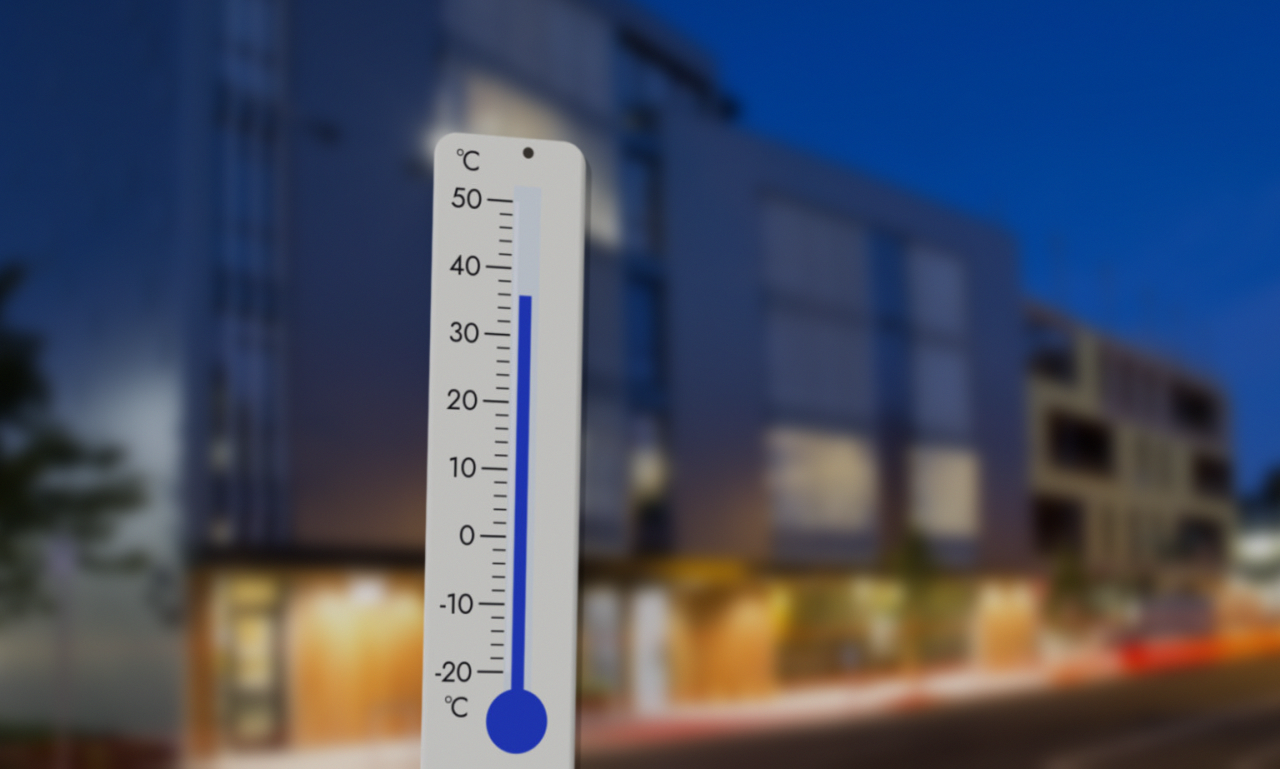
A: 36 °C
